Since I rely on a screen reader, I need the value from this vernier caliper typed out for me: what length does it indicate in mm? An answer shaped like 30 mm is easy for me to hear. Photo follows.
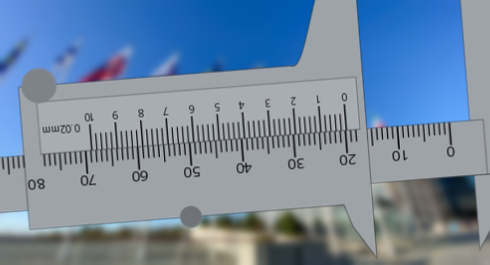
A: 19.8 mm
